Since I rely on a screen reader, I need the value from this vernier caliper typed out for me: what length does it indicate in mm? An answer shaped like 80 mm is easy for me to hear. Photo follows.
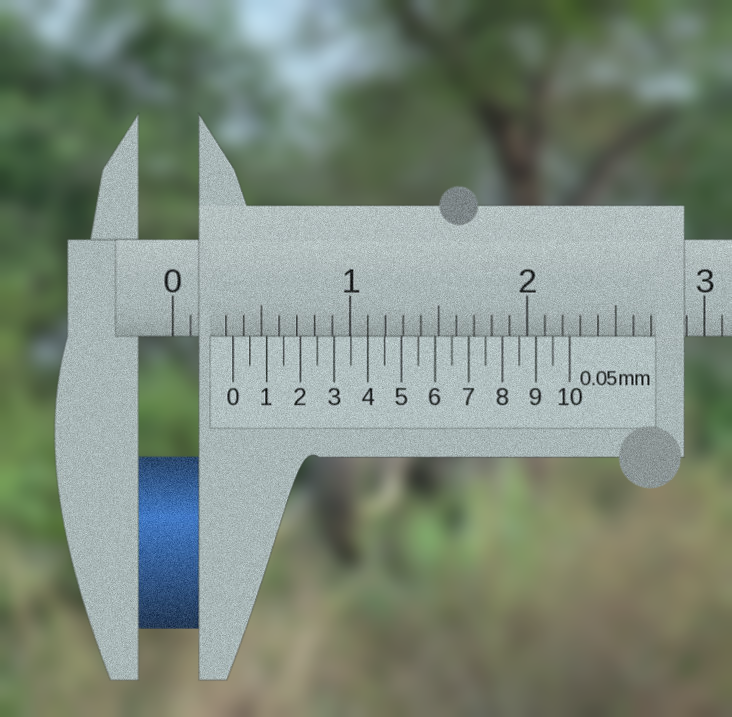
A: 3.4 mm
